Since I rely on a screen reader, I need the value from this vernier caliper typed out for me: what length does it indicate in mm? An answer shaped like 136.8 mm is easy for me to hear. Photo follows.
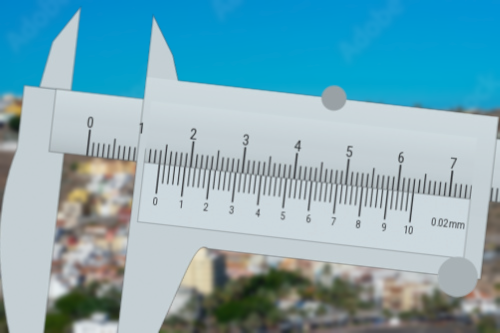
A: 14.0 mm
